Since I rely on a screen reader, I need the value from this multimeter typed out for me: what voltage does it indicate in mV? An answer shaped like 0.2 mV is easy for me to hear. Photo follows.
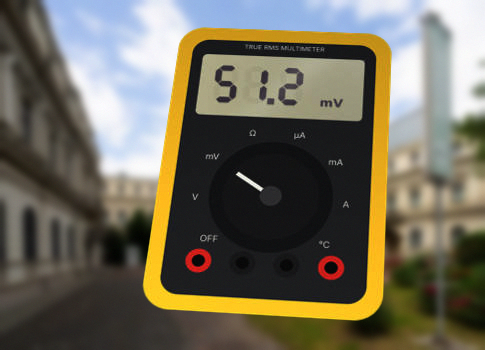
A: 51.2 mV
